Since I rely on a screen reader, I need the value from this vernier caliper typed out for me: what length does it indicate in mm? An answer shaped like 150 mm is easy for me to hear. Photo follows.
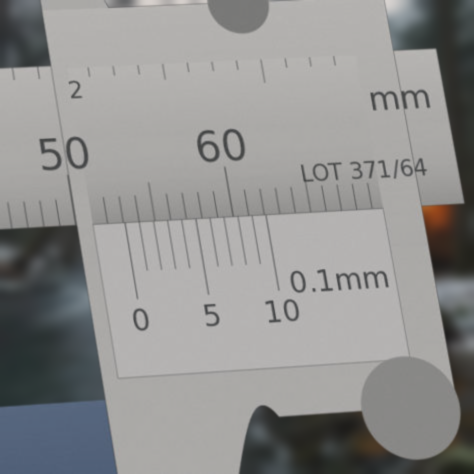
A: 53.1 mm
